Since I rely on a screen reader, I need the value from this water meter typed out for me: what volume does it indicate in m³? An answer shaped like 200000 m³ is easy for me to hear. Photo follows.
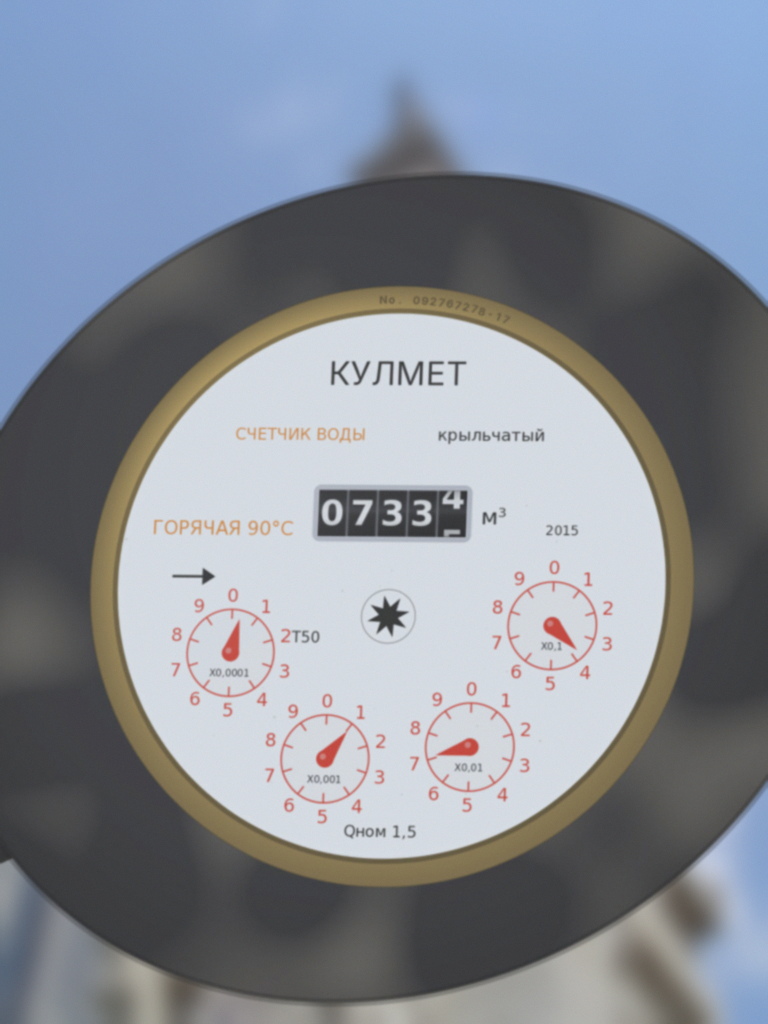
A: 7334.3710 m³
